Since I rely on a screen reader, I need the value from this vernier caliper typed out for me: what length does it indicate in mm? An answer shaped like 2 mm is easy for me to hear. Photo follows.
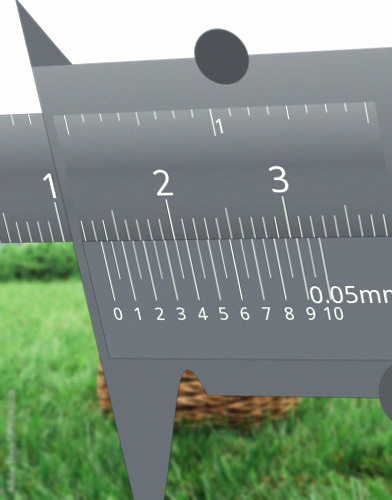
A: 13.4 mm
